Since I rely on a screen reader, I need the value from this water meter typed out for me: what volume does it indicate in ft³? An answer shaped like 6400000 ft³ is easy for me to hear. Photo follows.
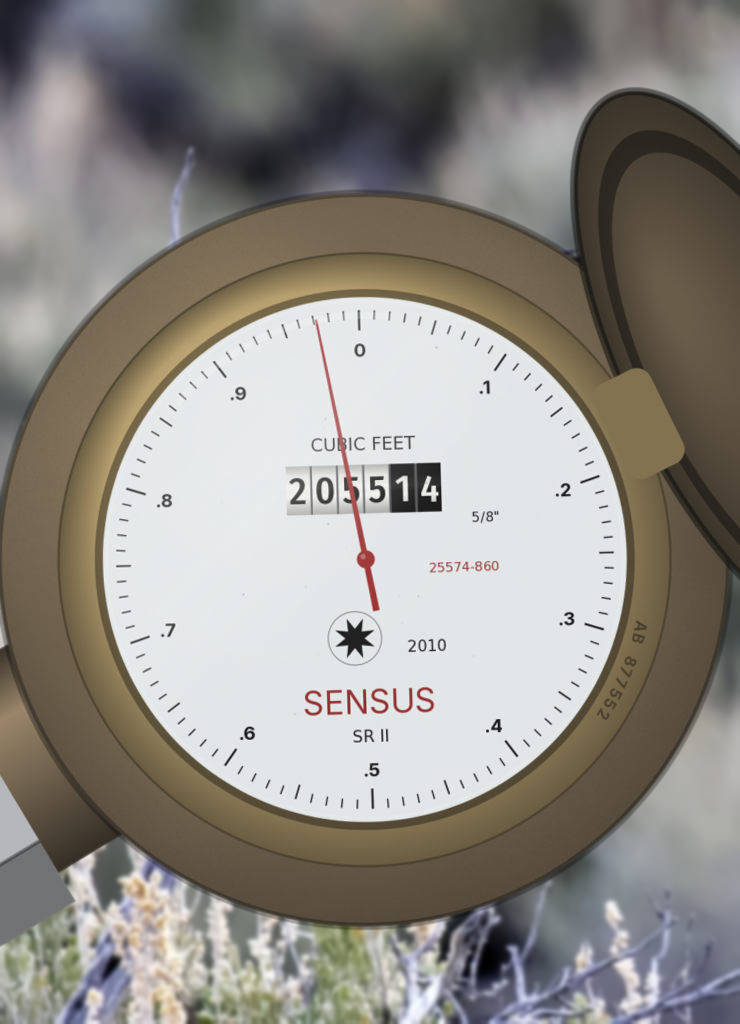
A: 205513.97 ft³
